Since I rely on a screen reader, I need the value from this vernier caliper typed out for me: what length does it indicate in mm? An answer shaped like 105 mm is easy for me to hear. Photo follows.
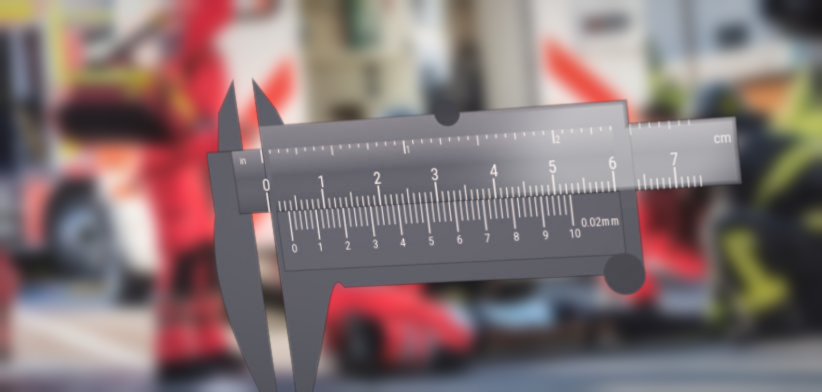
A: 3.5 mm
